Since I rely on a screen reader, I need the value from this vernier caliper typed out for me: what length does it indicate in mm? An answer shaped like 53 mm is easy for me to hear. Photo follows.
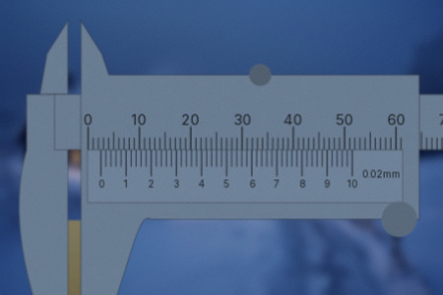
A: 2.5 mm
